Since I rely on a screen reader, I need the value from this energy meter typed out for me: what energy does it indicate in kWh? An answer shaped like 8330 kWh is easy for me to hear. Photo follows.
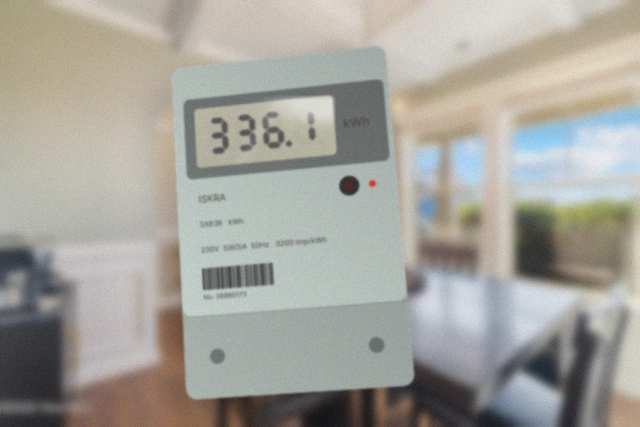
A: 336.1 kWh
